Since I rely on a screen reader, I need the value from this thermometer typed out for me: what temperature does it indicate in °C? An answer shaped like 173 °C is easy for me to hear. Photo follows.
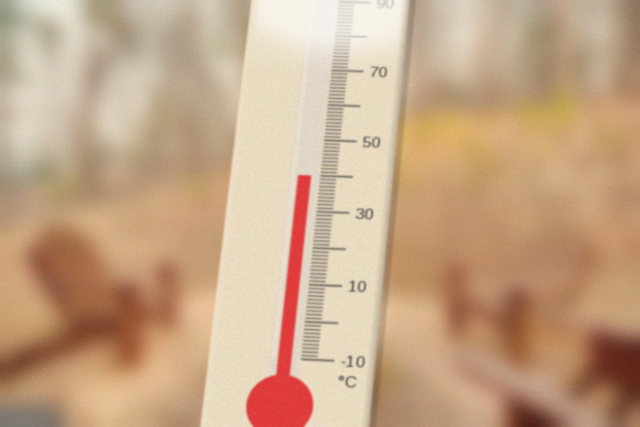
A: 40 °C
